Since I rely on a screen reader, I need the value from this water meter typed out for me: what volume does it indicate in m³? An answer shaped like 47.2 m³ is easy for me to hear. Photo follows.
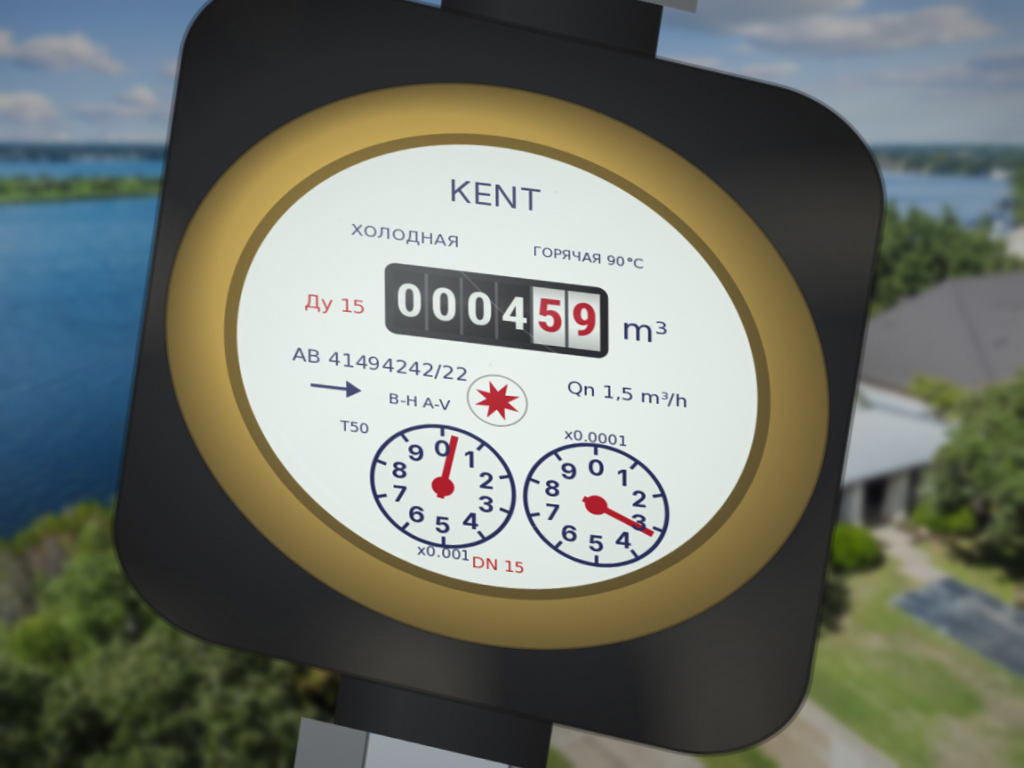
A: 4.5903 m³
